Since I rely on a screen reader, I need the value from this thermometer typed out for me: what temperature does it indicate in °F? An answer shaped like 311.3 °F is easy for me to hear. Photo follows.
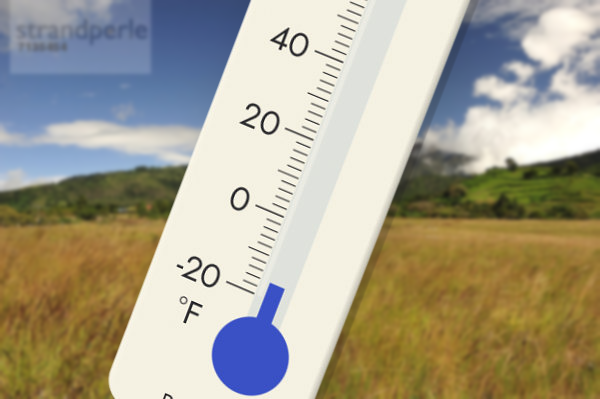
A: -16 °F
